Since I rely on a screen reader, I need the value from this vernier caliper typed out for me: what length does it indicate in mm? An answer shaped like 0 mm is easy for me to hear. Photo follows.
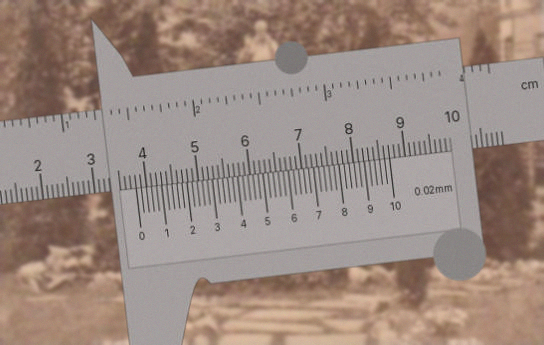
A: 38.0 mm
